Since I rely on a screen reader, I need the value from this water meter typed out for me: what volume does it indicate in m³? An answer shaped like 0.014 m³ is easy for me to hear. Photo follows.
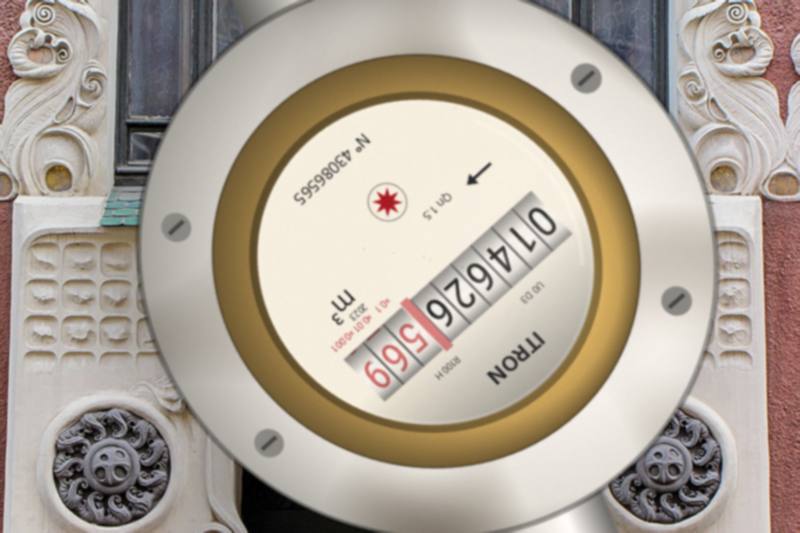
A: 14626.569 m³
